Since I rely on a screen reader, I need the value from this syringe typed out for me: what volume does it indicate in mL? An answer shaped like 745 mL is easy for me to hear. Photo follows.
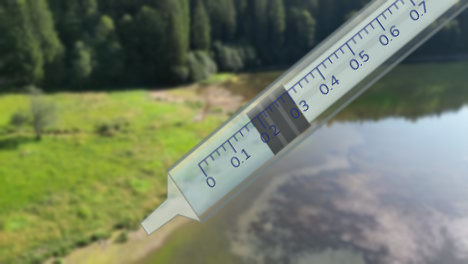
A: 0.18 mL
